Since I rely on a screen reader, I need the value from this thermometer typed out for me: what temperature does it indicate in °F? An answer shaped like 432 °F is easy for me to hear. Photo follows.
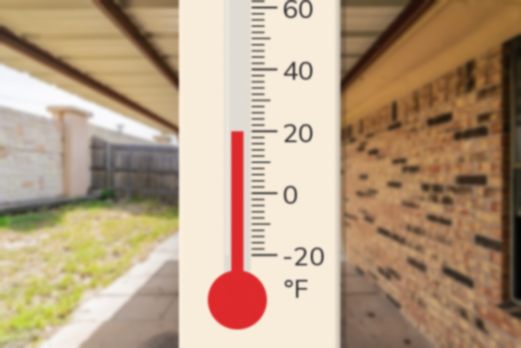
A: 20 °F
